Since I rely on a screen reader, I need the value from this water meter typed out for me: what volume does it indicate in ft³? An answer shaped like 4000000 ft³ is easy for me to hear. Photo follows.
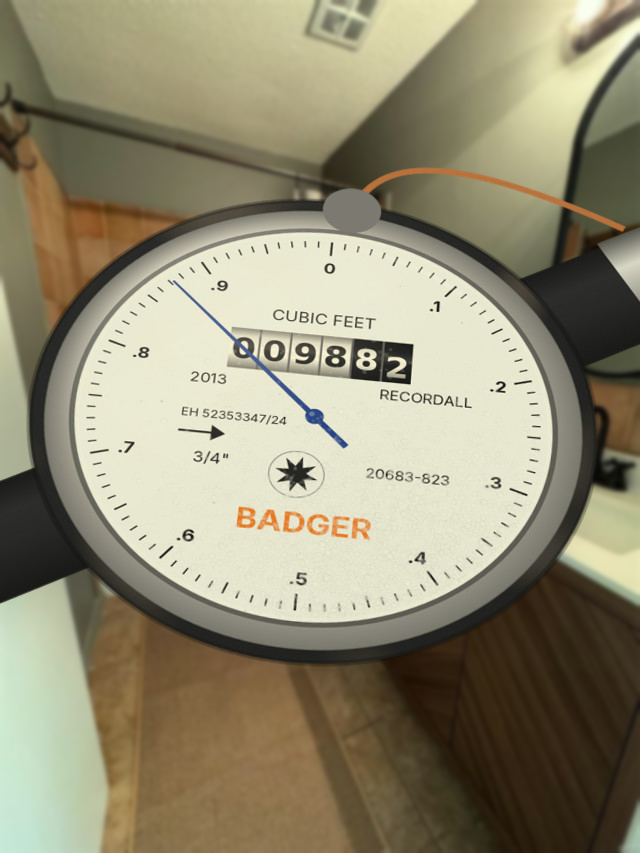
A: 9881.87 ft³
